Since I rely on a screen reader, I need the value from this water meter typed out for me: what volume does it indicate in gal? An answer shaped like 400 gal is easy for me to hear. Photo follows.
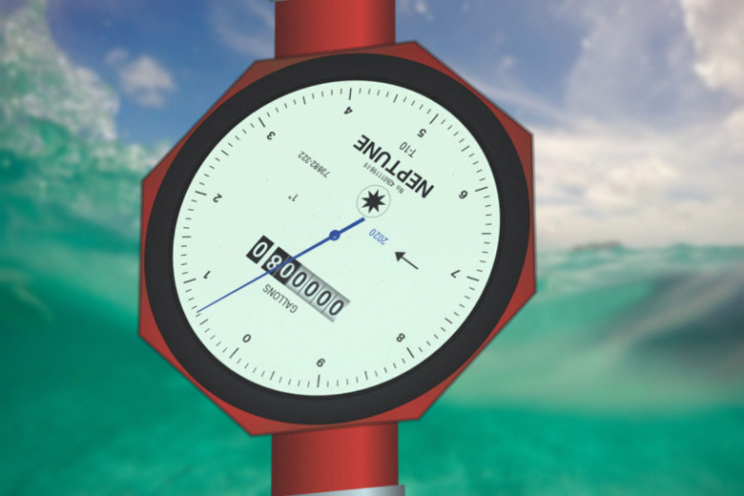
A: 80.6 gal
